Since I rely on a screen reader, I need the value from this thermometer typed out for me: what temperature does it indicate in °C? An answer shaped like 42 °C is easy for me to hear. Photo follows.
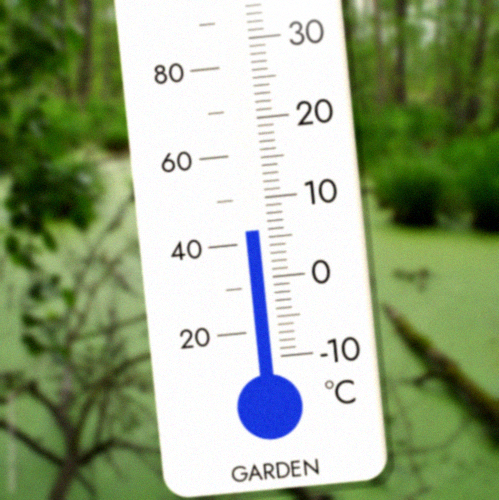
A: 6 °C
